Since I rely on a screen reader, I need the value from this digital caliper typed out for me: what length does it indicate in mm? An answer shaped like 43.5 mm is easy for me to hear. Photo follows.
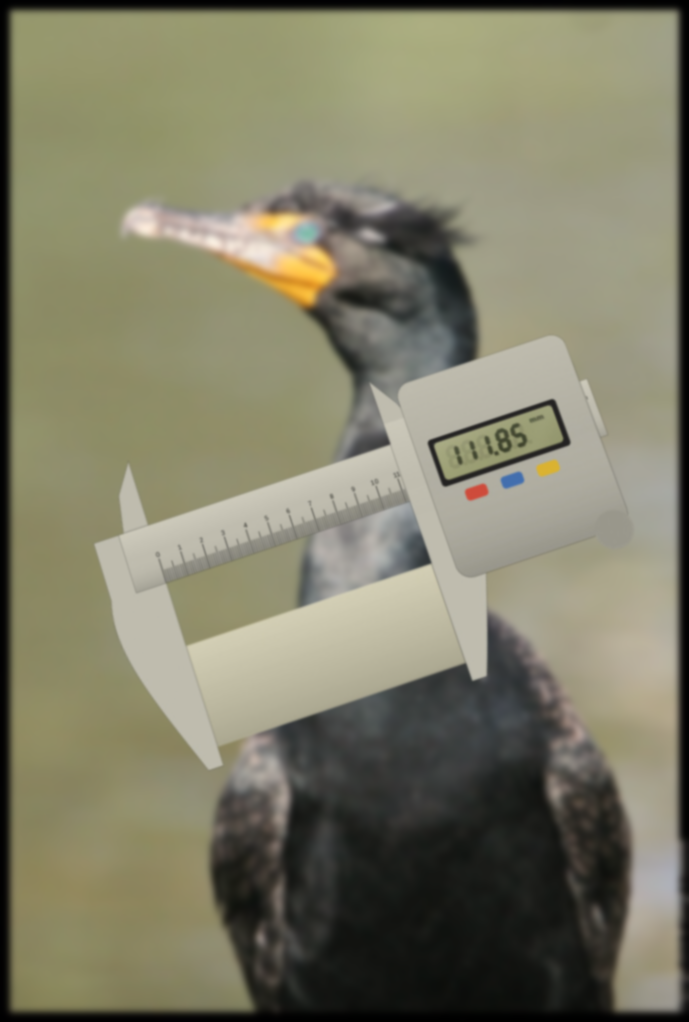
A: 111.85 mm
